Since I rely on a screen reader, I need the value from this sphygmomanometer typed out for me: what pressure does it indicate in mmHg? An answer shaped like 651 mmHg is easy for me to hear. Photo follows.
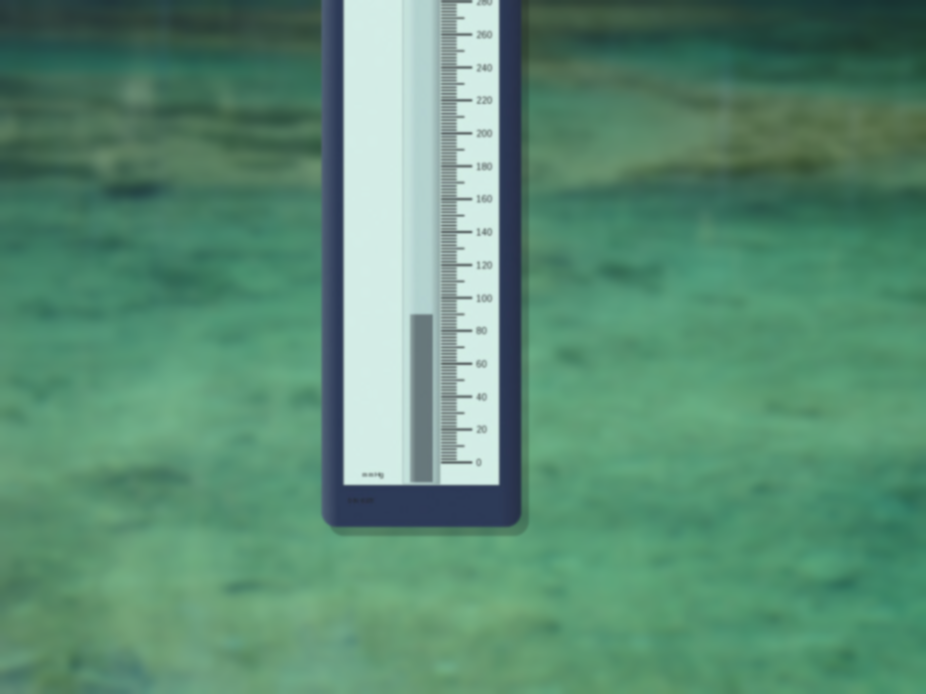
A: 90 mmHg
